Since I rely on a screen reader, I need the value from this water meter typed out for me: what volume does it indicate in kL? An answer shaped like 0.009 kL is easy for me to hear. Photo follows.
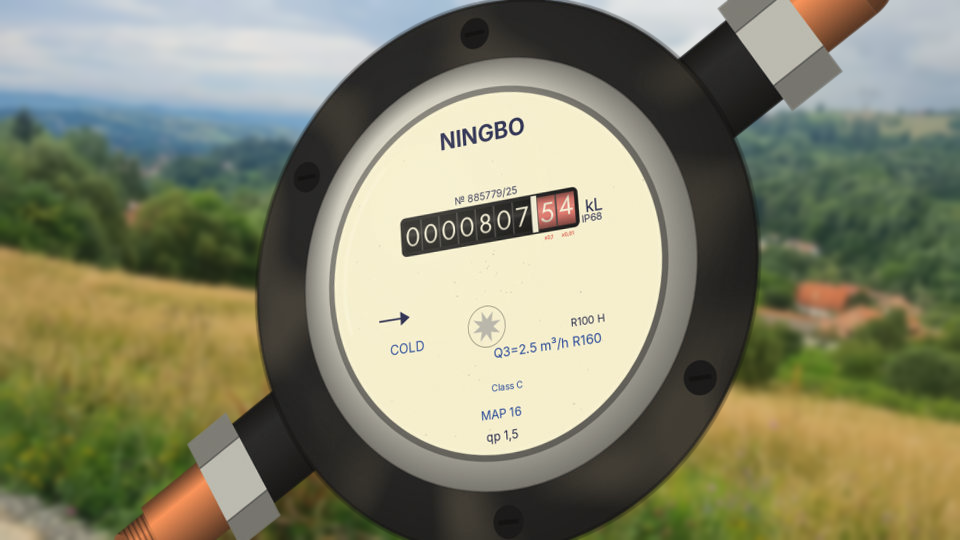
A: 807.54 kL
